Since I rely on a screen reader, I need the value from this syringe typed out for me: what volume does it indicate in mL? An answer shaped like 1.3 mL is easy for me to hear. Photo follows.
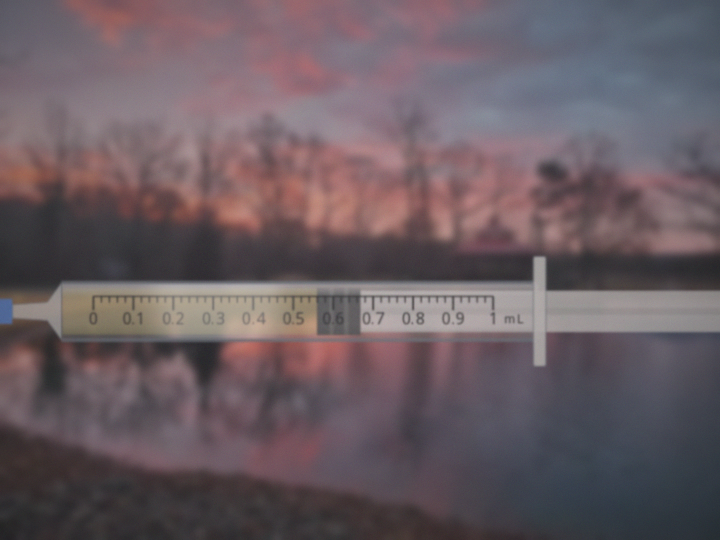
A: 0.56 mL
